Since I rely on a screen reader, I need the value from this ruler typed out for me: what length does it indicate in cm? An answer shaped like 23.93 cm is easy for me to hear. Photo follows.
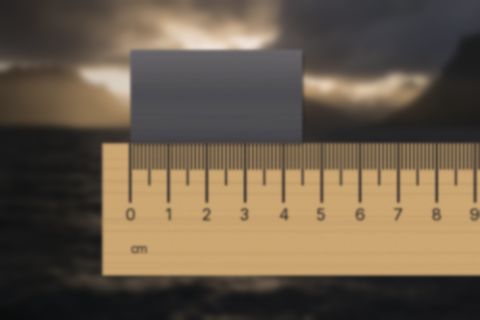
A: 4.5 cm
